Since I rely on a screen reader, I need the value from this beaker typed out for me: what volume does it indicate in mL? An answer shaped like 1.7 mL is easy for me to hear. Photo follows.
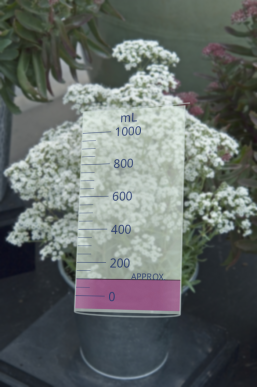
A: 100 mL
